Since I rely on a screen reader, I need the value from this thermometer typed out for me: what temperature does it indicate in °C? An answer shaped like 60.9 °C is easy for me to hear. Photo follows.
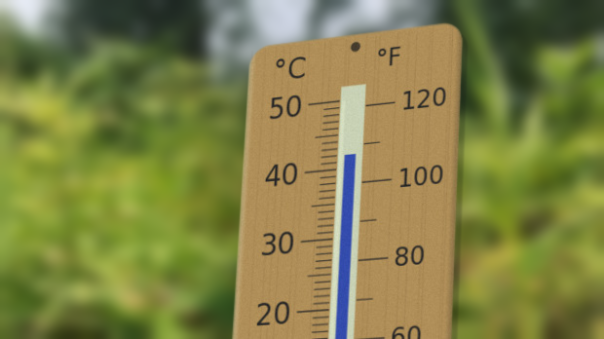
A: 42 °C
